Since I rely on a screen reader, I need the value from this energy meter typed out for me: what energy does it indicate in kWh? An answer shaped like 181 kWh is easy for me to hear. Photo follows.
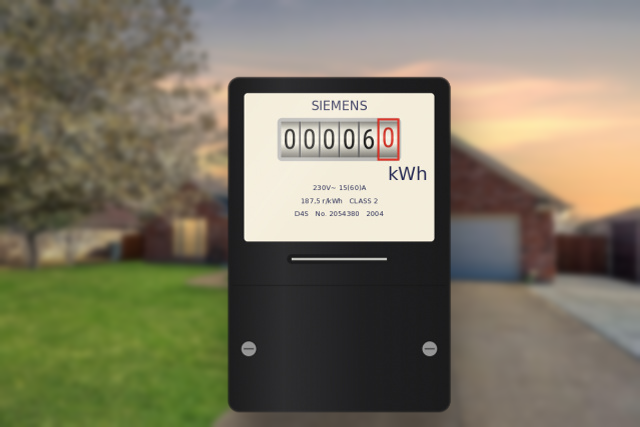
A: 6.0 kWh
